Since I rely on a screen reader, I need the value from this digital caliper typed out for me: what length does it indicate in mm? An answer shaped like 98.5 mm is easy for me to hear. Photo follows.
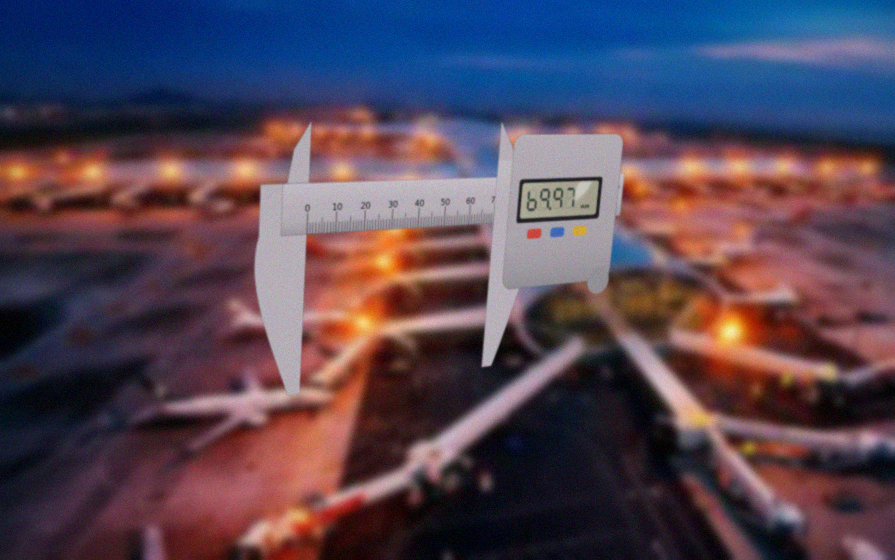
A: 69.97 mm
